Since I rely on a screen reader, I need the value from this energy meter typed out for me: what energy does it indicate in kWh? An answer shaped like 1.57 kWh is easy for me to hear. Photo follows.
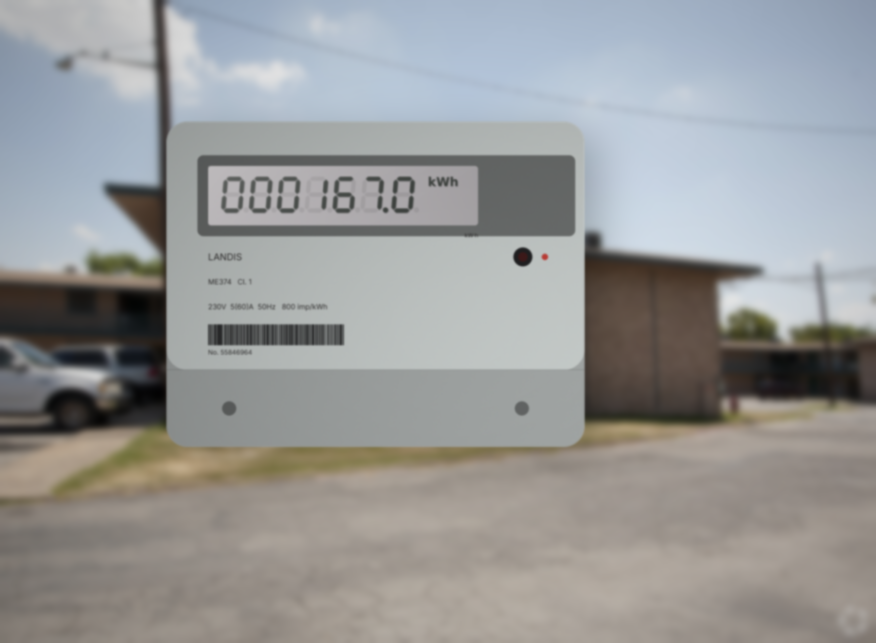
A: 167.0 kWh
